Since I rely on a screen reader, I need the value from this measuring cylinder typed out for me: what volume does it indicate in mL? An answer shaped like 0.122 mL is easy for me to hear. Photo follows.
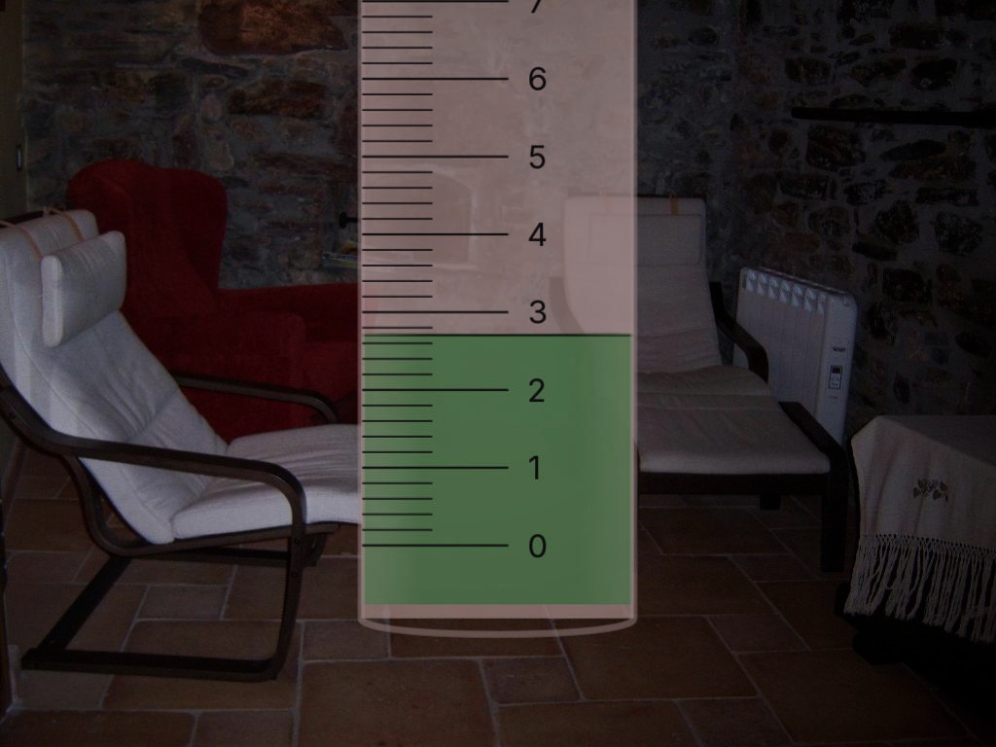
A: 2.7 mL
